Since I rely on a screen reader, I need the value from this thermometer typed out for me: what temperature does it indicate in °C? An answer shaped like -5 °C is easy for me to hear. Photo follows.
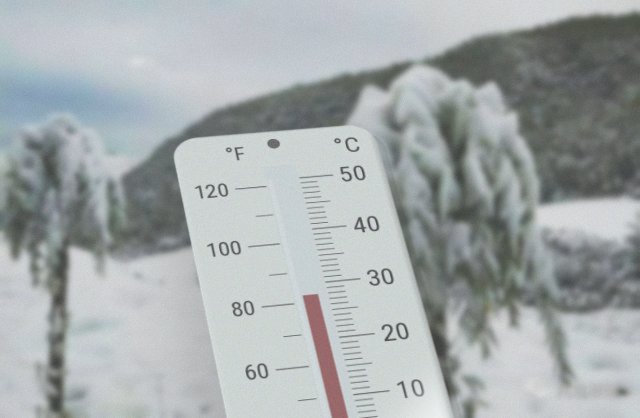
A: 28 °C
